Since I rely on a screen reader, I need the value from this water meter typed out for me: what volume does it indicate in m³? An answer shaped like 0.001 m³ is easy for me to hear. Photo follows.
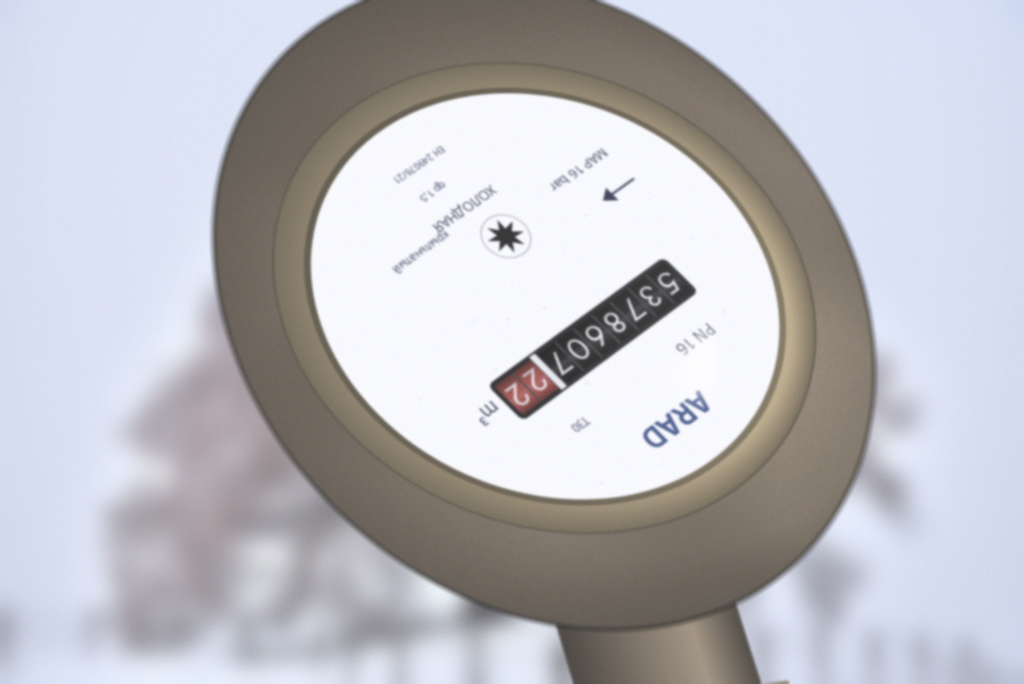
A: 5378607.22 m³
